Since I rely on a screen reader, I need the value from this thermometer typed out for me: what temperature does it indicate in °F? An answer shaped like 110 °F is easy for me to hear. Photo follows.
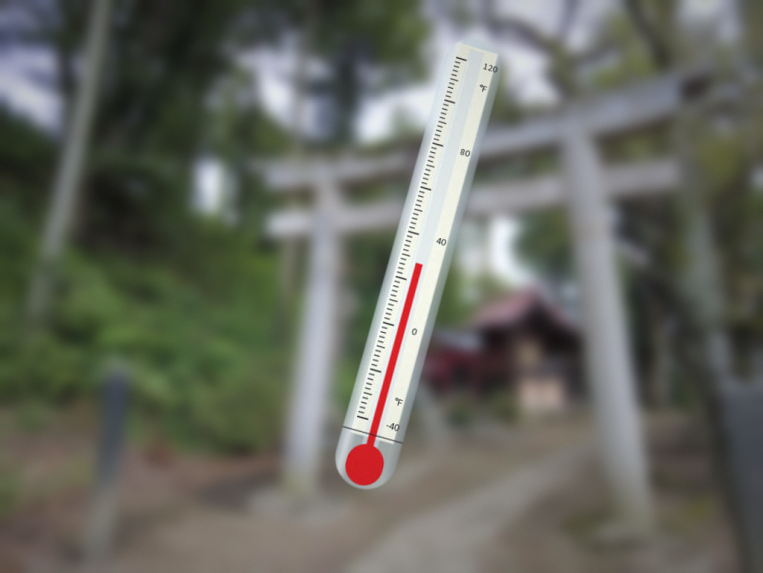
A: 28 °F
